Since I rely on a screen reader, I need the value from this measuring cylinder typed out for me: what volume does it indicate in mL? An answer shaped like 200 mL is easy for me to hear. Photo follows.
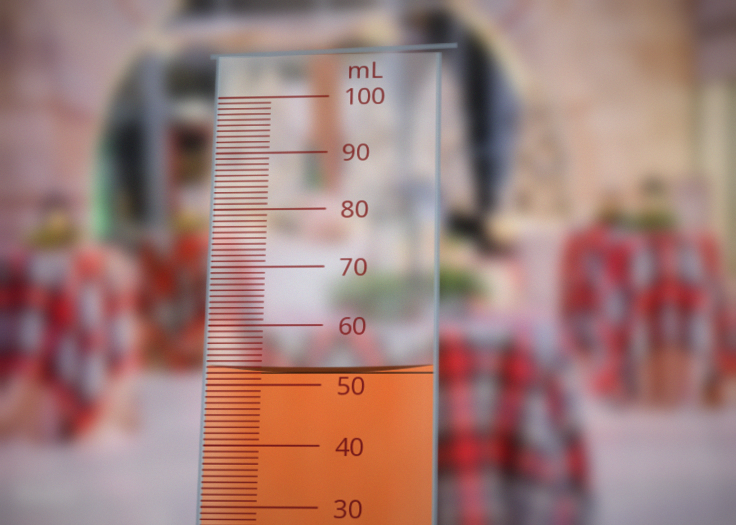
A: 52 mL
